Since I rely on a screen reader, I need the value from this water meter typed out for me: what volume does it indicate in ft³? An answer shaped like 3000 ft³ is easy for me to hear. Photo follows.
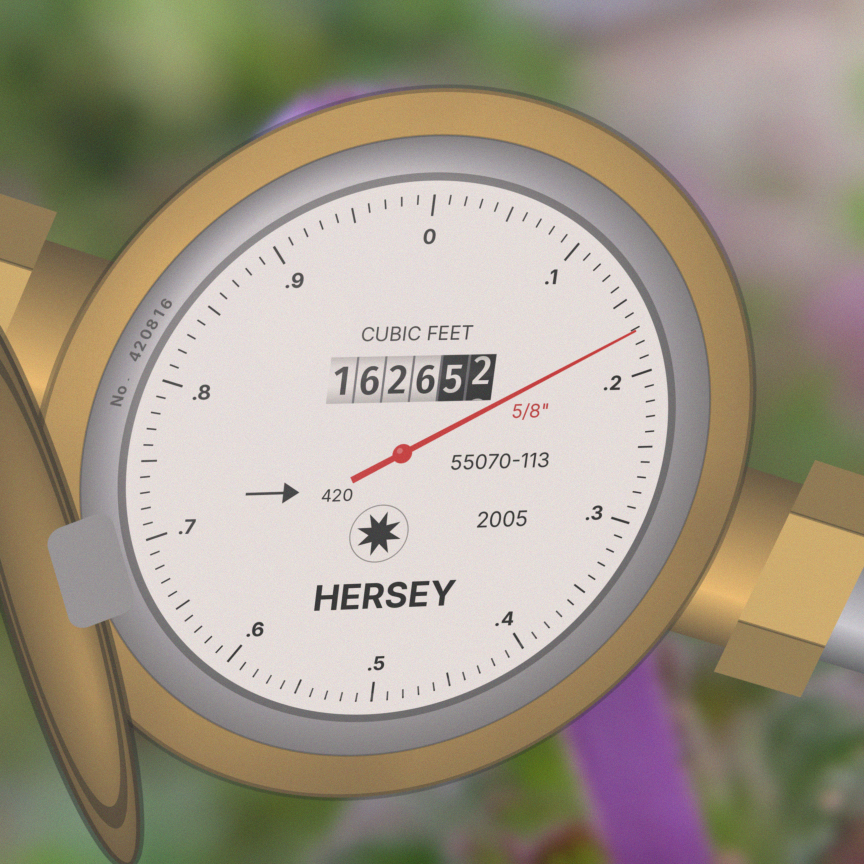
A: 162652.17 ft³
